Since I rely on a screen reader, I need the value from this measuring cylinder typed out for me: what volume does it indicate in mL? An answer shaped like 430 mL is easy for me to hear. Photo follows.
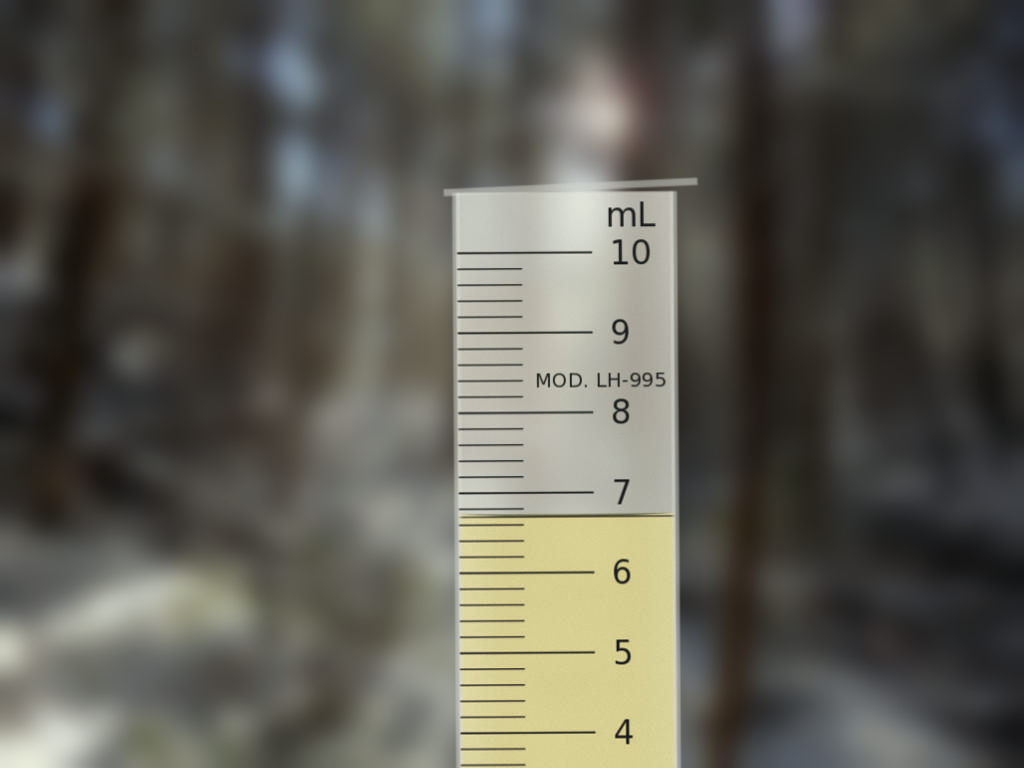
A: 6.7 mL
